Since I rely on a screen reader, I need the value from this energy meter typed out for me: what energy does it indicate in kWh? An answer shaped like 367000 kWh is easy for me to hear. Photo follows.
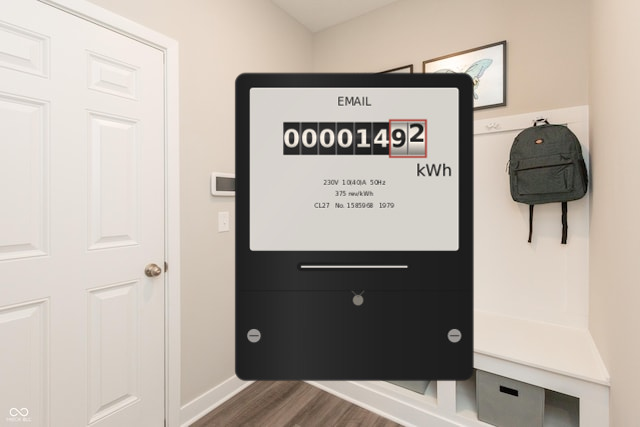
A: 14.92 kWh
